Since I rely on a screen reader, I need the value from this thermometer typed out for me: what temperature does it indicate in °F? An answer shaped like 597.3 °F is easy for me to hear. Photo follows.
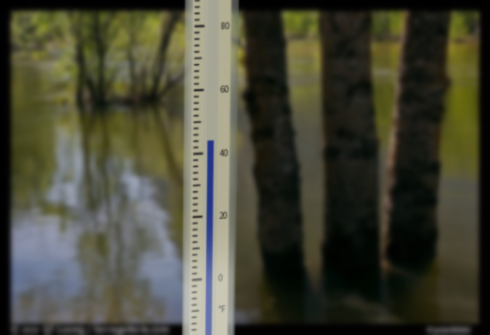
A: 44 °F
